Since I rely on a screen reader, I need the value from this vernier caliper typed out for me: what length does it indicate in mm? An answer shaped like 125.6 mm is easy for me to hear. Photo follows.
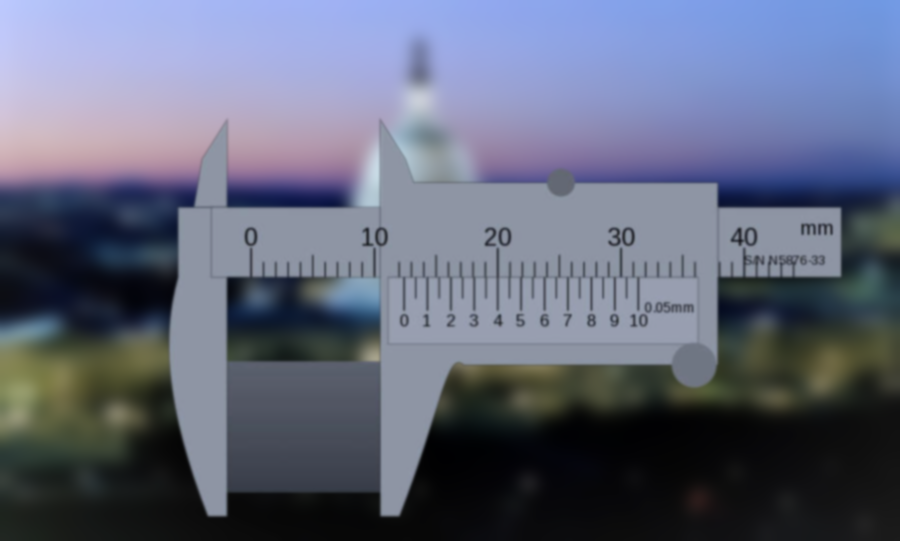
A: 12.4 mm
